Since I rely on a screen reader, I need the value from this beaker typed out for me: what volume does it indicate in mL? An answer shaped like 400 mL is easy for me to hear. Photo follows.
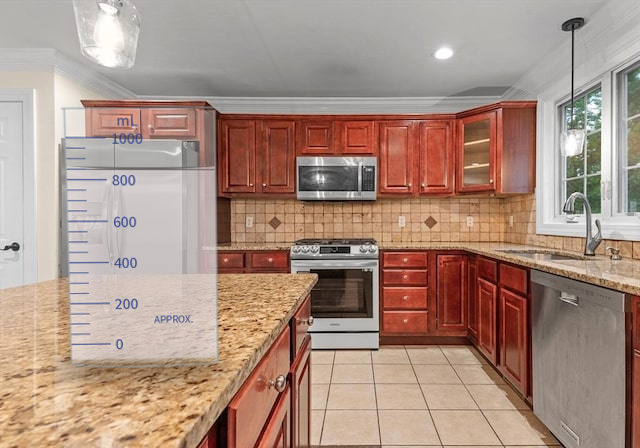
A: 850 mL
